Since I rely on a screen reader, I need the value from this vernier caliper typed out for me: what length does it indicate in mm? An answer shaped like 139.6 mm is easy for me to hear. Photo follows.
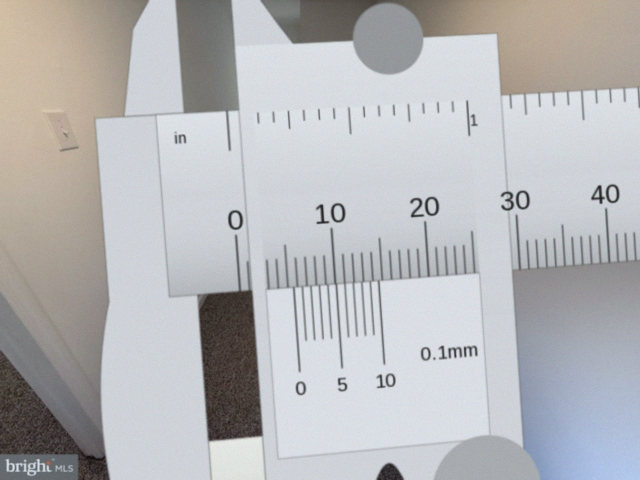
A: 5.6 mm
